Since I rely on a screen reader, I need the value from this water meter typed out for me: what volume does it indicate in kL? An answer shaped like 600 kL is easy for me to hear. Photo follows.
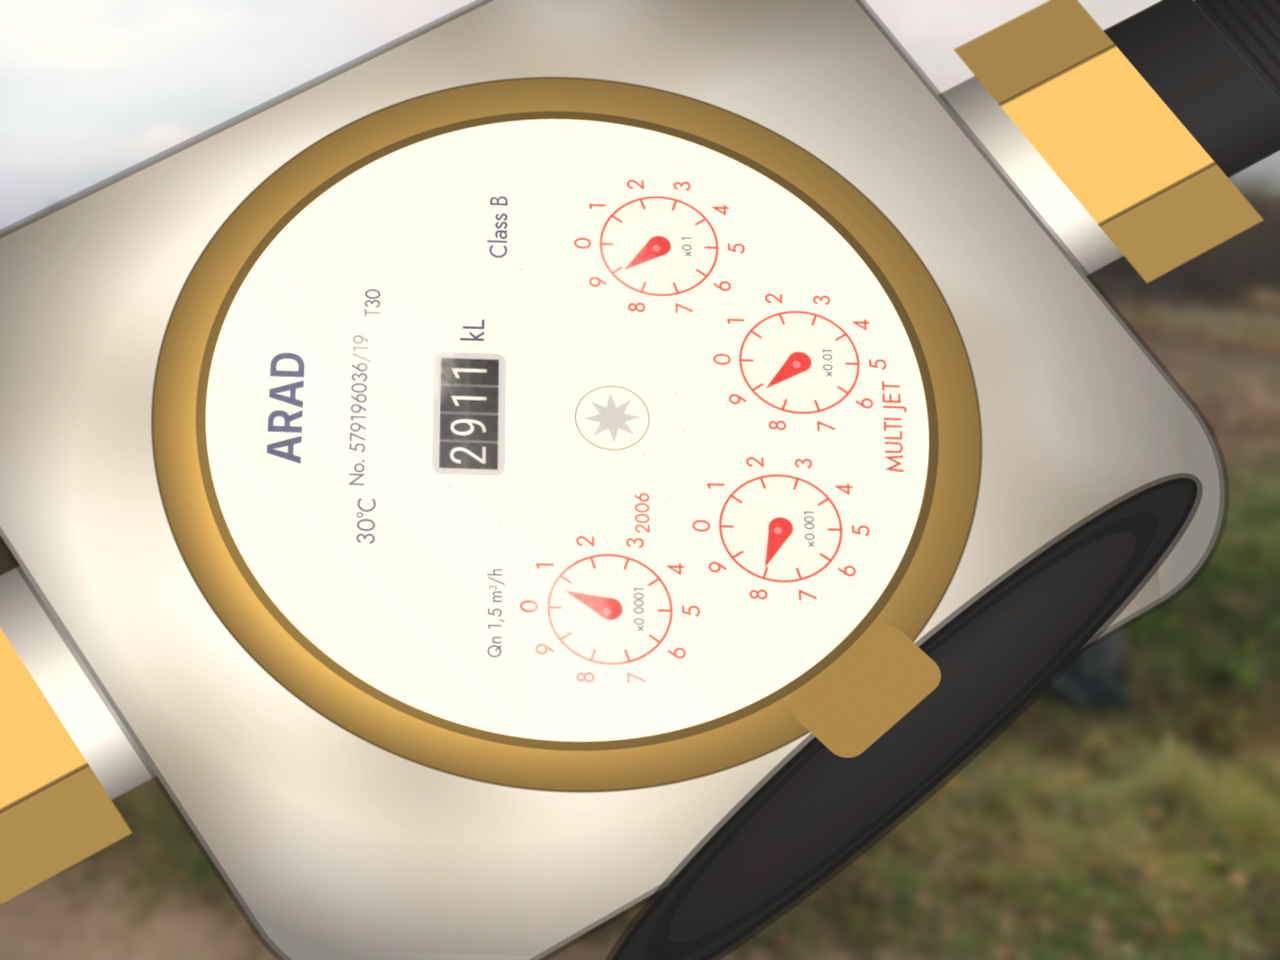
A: 2911.8880 kL
